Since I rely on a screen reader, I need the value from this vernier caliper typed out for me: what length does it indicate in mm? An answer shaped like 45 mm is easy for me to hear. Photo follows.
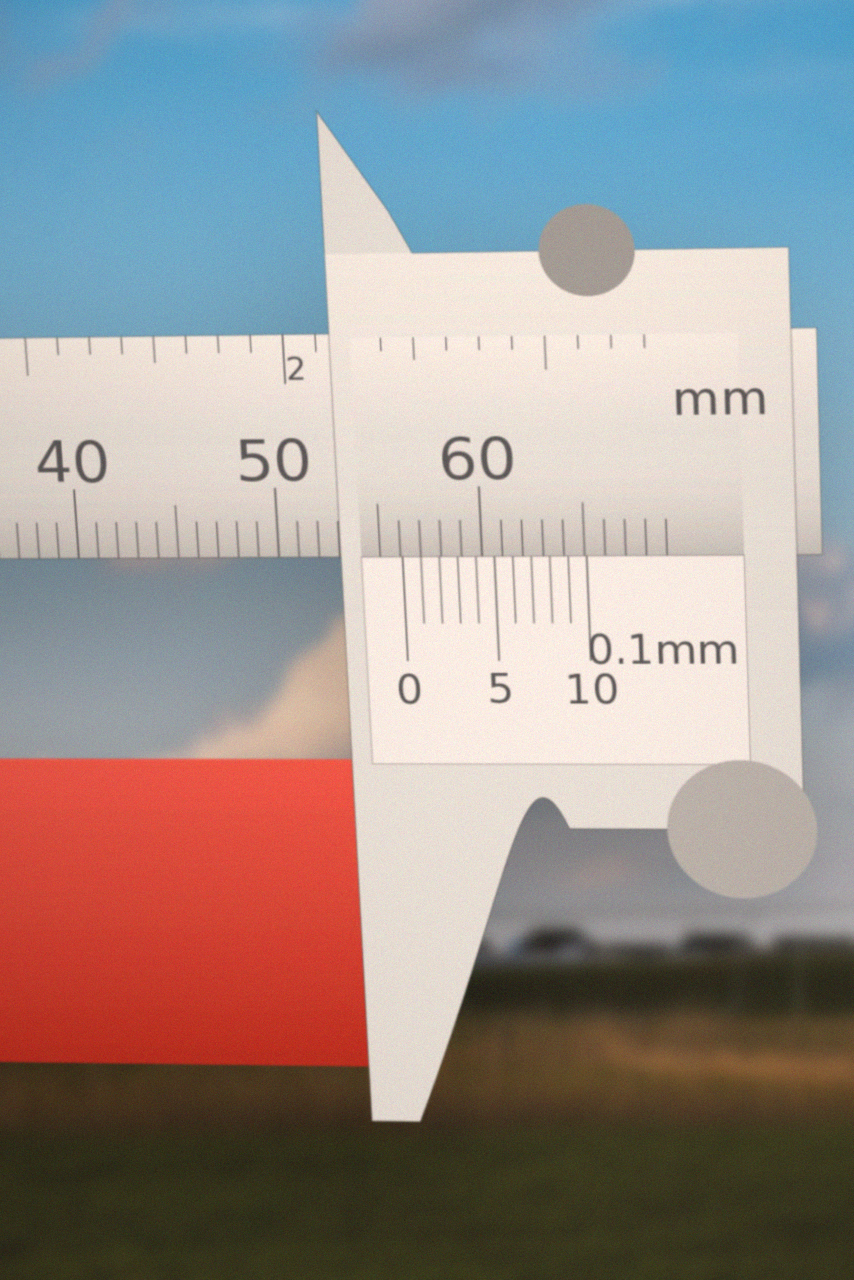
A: 56.1 mm
